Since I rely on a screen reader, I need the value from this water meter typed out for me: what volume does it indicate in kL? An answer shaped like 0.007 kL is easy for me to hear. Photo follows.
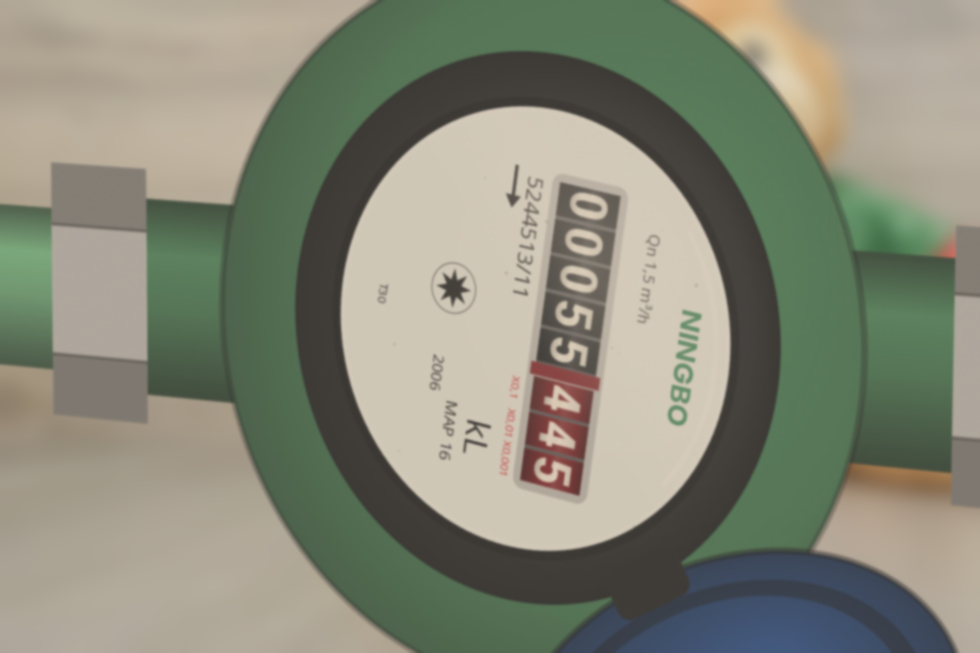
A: 55.445 kL
